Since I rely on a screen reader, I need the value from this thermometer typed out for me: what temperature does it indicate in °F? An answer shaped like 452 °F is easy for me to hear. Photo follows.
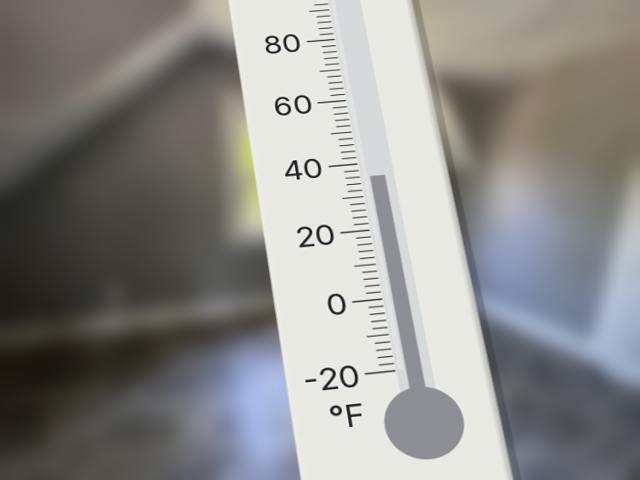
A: 36 °F
